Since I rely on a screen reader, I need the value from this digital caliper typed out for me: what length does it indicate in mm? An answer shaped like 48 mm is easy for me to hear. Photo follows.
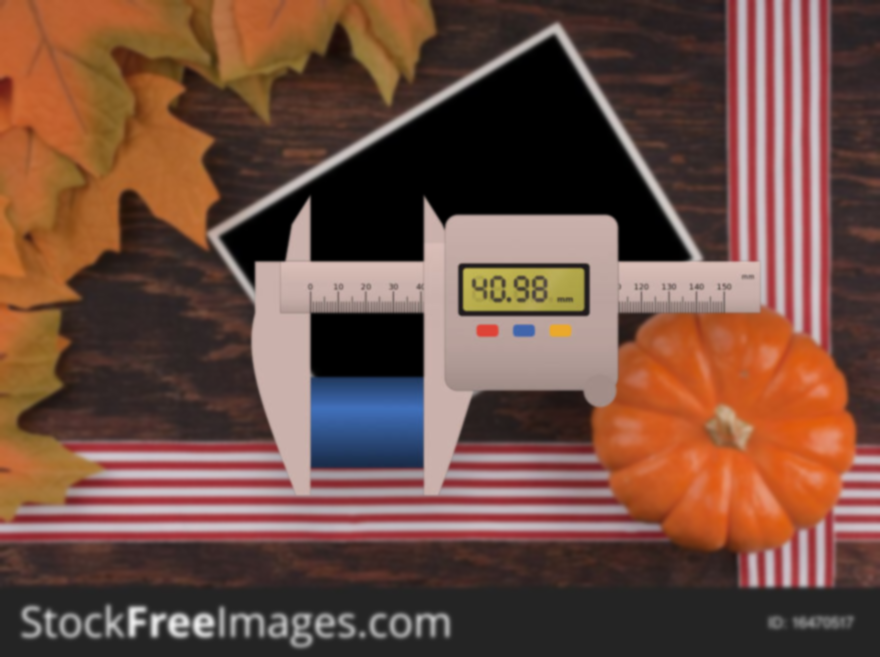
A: 40.98 mm
